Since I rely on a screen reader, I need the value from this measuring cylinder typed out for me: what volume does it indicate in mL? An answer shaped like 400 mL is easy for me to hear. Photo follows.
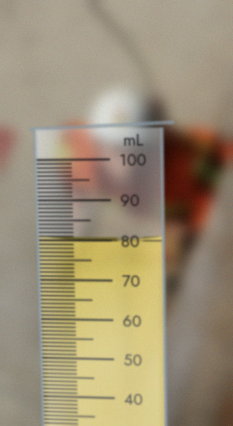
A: 80 mL
